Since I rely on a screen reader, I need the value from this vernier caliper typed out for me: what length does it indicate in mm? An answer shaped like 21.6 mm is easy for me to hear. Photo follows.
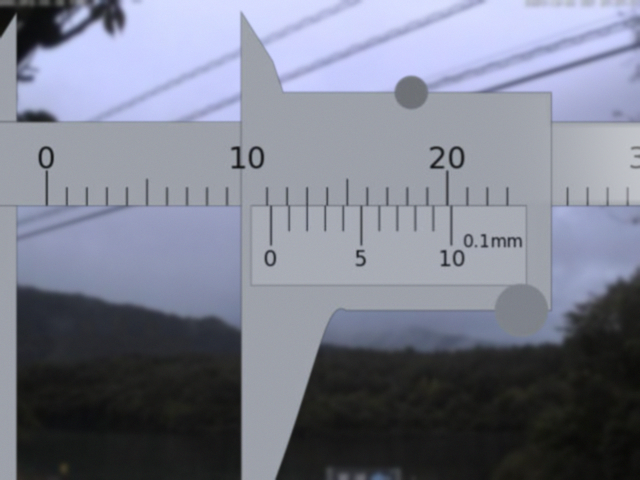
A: 11.2 mm
